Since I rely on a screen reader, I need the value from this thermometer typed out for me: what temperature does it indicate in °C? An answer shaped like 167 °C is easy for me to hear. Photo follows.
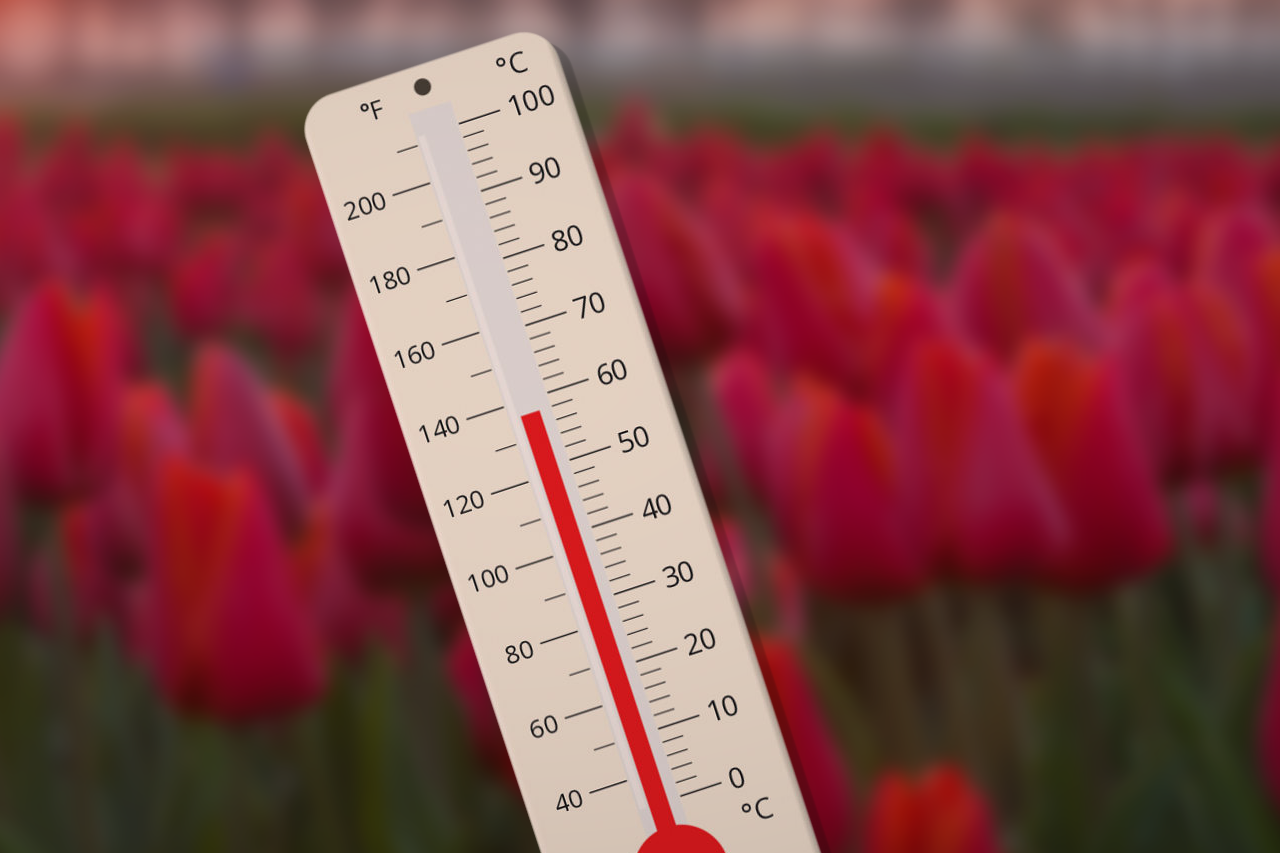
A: 58 °C
